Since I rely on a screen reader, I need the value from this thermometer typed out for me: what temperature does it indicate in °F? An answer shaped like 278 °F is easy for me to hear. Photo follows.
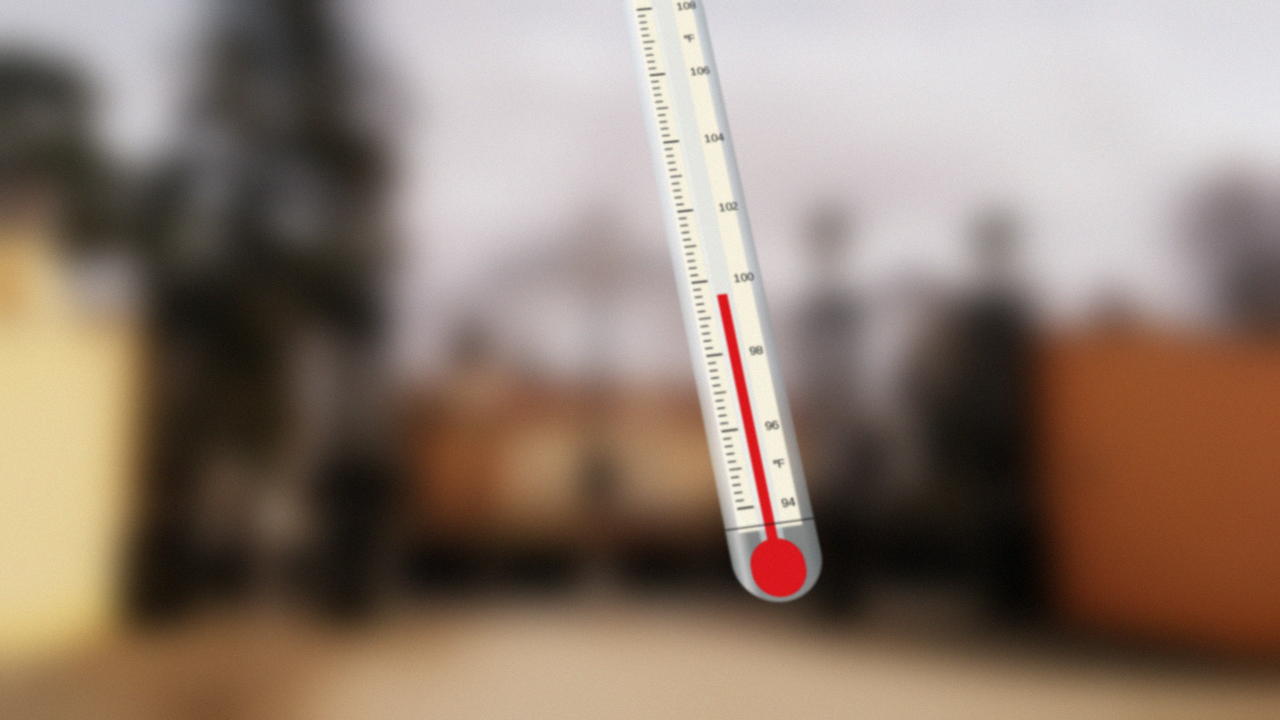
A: 99.6 °F
